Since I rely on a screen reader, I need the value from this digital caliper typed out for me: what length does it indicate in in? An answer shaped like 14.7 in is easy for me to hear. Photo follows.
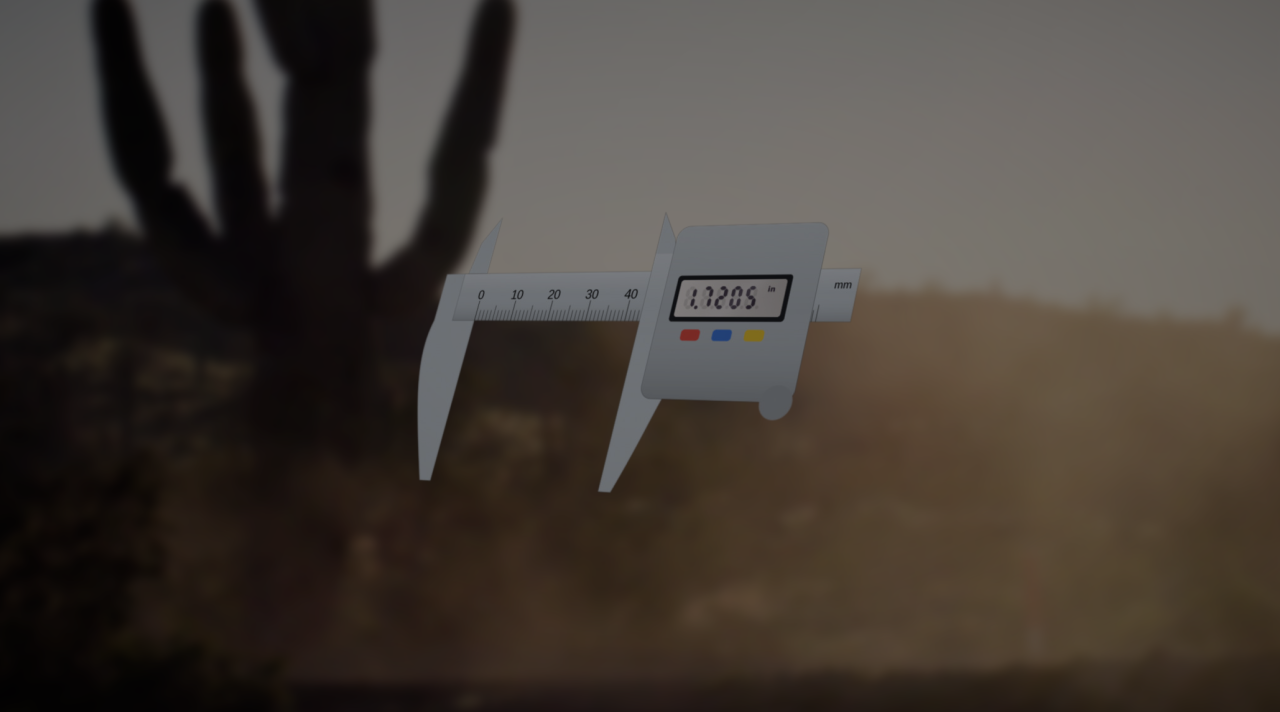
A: 1.7205 in
